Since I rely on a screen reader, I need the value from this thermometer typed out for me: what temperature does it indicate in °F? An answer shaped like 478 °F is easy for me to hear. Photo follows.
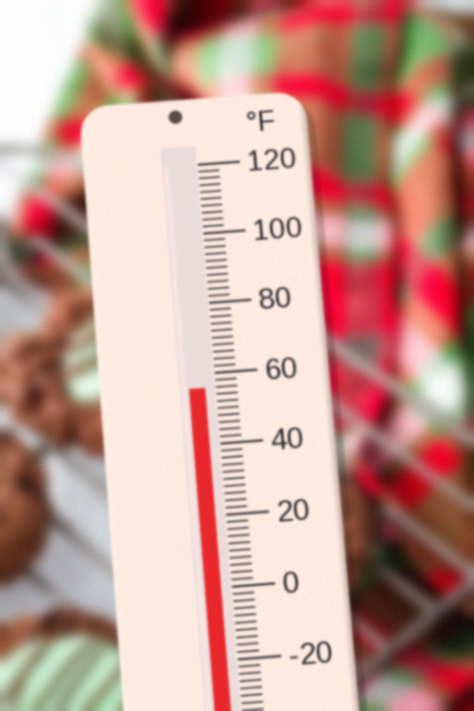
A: 56 °F
